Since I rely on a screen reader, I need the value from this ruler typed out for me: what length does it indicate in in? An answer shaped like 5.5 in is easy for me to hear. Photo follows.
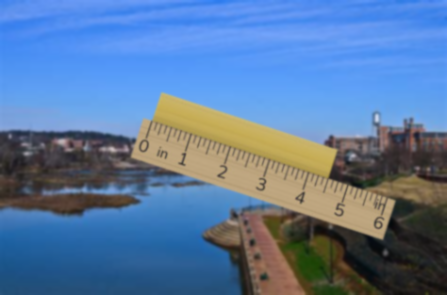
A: 4.5 in
